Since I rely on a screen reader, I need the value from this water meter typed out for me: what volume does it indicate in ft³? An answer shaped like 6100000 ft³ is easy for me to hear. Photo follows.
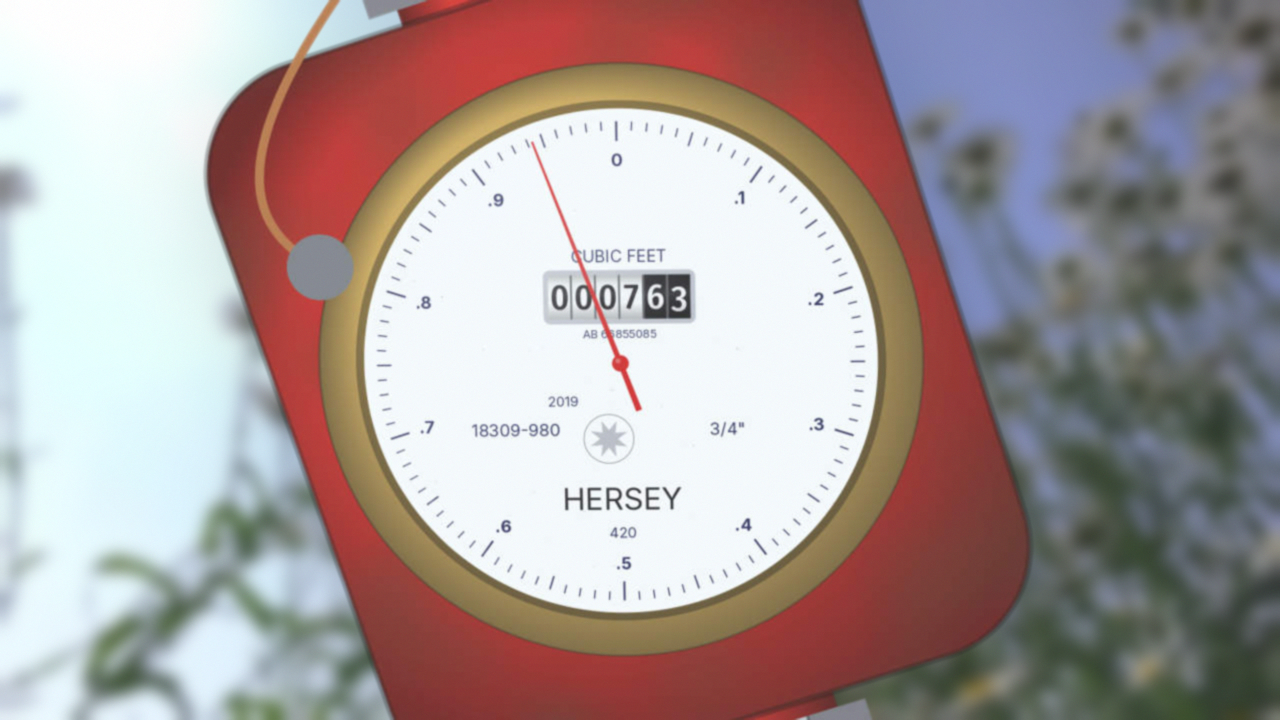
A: 762.94 ft³
